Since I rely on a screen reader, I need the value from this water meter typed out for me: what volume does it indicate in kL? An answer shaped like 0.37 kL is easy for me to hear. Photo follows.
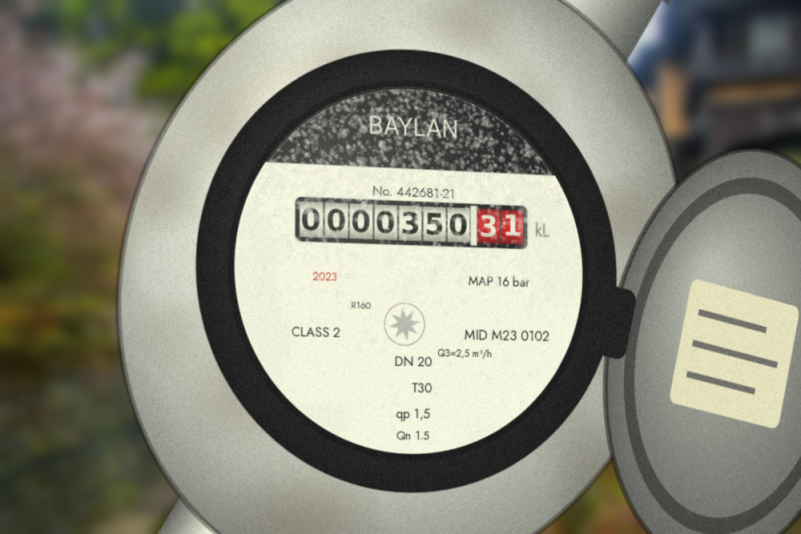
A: 350.31 kL
